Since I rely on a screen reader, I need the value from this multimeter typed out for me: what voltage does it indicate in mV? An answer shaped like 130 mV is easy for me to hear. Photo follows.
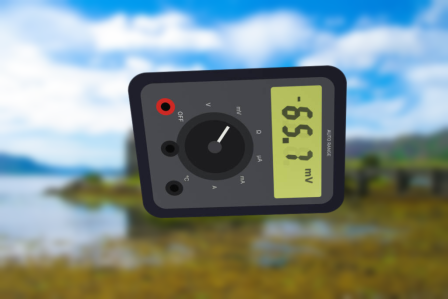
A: -65.7 mV
